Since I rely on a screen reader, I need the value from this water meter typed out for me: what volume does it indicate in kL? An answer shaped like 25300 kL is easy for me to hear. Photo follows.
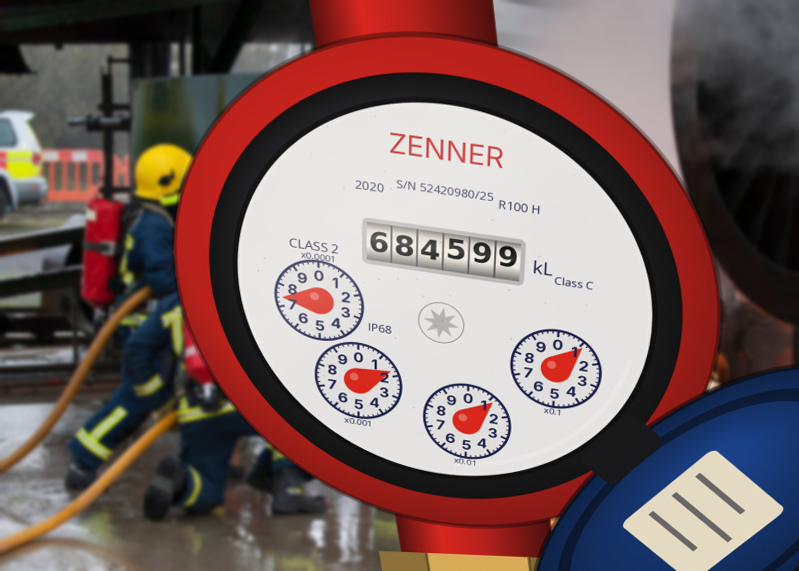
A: 684599.1117 kL
